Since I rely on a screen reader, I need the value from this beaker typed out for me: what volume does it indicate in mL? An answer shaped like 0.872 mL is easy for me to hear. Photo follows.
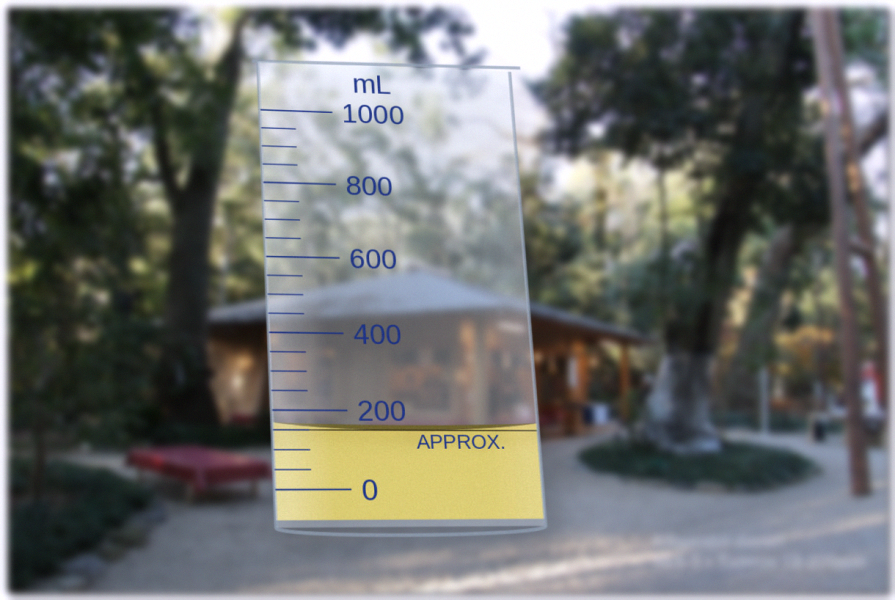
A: 150 mL
